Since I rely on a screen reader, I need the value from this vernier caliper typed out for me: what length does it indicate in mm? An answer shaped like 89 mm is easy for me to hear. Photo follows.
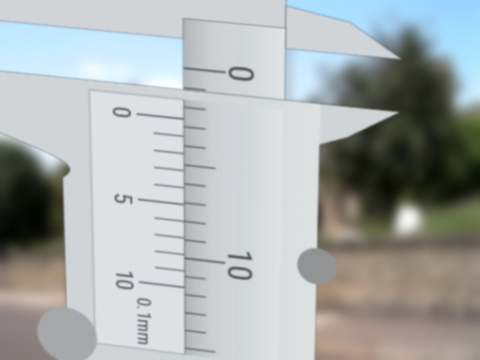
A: 2.6 mm
